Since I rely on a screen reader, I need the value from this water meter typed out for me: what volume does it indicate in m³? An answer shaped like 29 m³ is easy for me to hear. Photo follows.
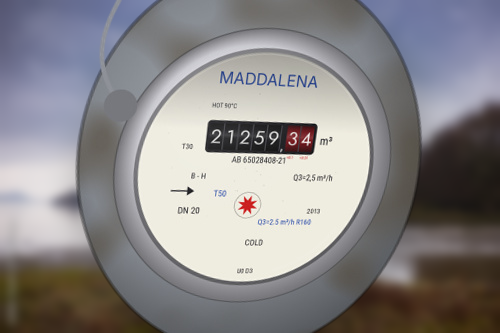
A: 21259.34 m³
